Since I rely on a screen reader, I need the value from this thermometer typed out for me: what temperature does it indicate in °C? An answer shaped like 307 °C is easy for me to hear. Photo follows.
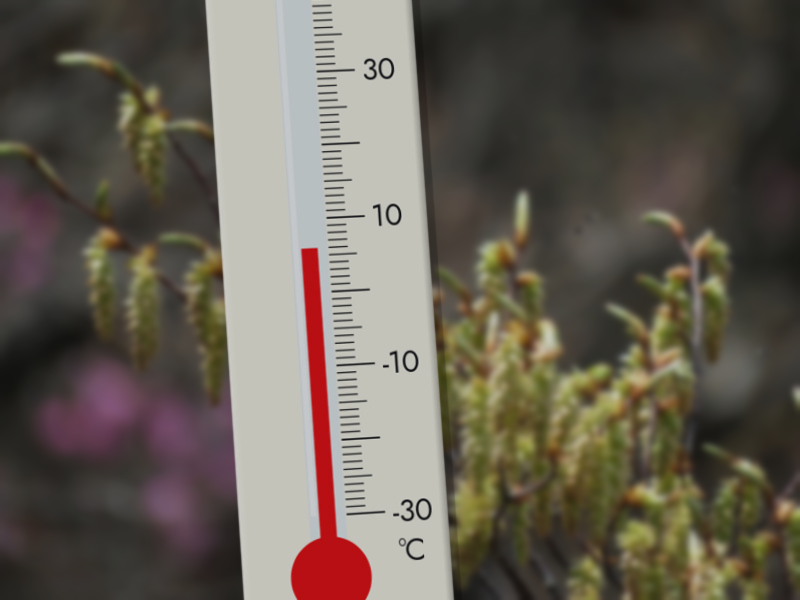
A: 6 °C
